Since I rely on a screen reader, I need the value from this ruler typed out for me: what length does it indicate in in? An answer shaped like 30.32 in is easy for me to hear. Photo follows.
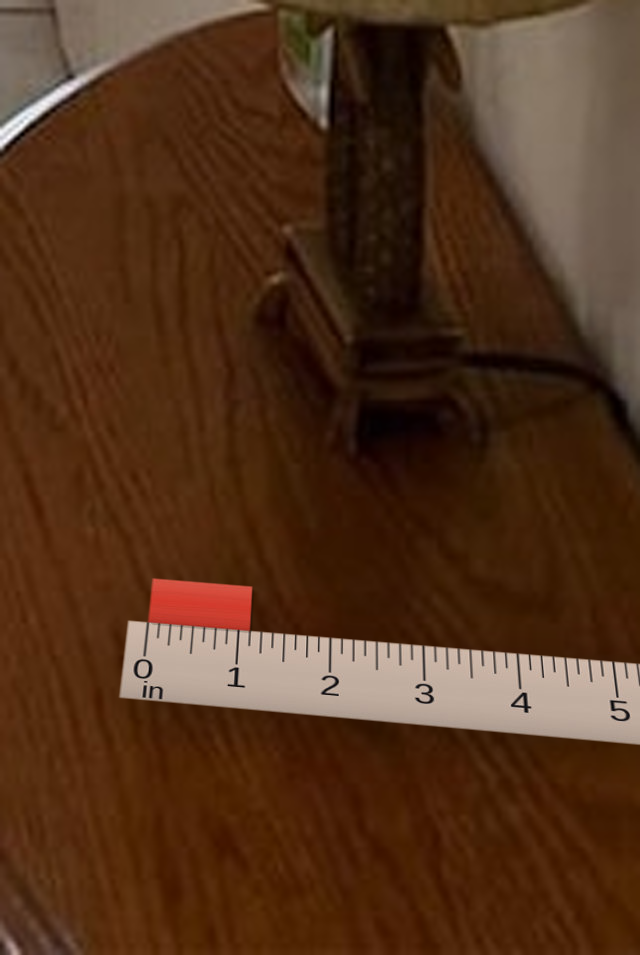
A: 1.125 in
